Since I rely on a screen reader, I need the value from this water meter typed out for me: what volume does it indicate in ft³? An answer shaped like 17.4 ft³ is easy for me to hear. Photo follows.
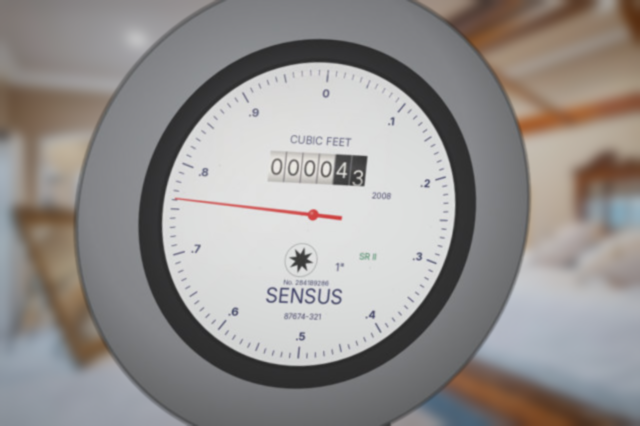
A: 42.76 ft³
